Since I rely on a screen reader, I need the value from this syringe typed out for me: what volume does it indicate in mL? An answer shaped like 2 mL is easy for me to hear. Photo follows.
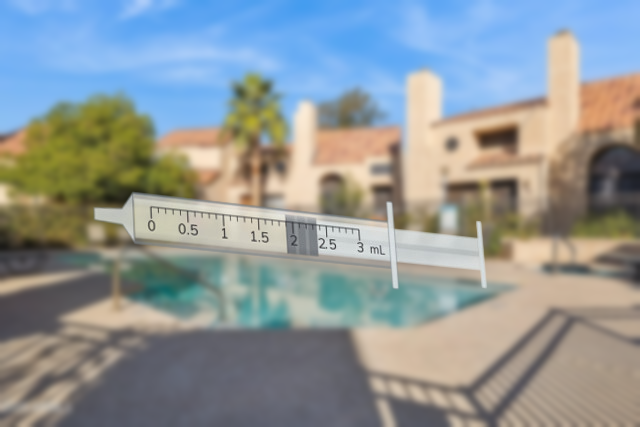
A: 1.9 mL
